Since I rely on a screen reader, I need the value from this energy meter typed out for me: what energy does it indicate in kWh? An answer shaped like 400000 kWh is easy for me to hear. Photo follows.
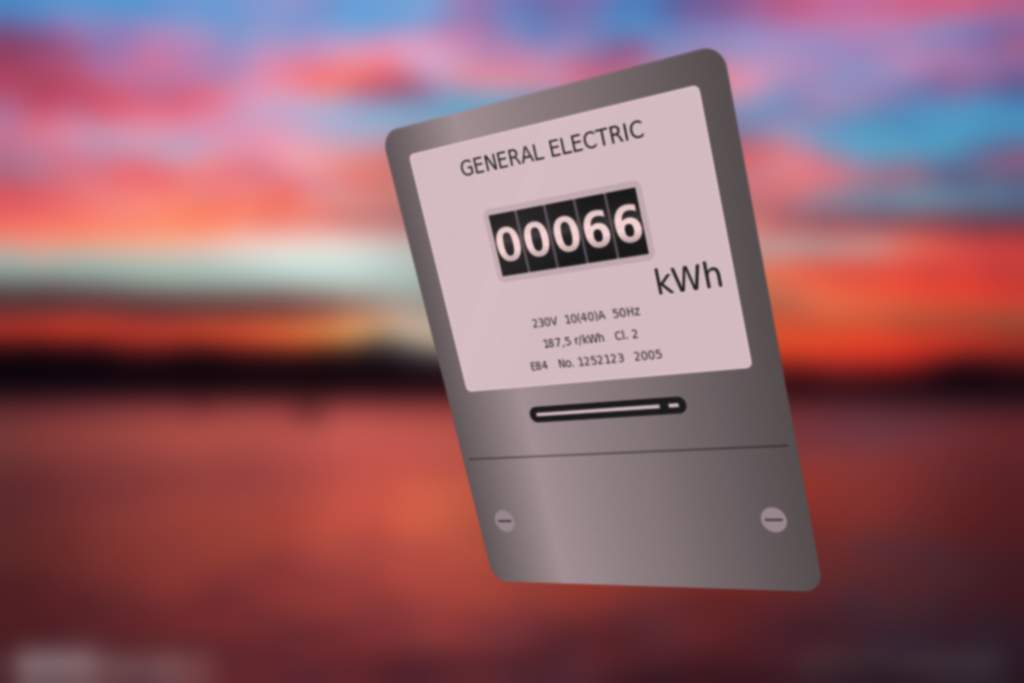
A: 66 kWh
